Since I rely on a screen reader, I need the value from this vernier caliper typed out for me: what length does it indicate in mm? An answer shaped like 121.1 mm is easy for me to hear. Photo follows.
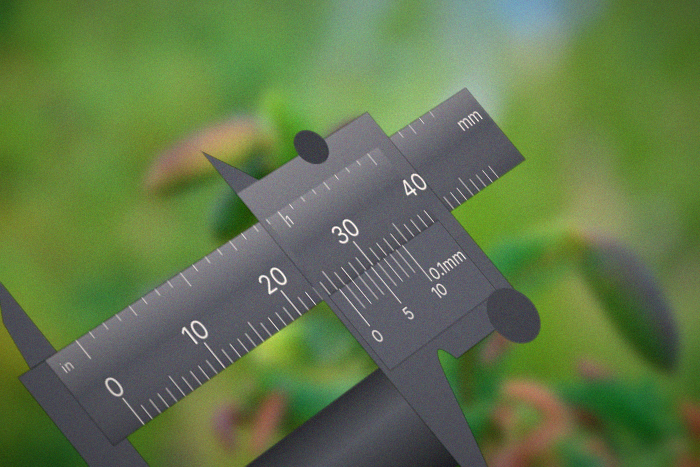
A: 25.2 mm
